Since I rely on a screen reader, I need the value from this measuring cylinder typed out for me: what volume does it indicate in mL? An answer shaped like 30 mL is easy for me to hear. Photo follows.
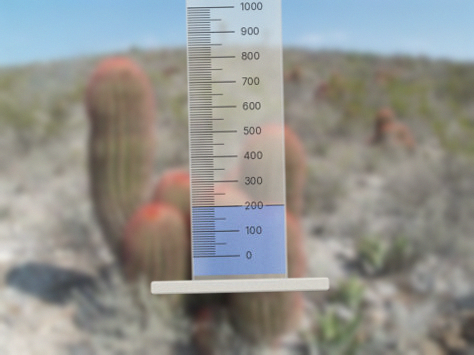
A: 200 mL
